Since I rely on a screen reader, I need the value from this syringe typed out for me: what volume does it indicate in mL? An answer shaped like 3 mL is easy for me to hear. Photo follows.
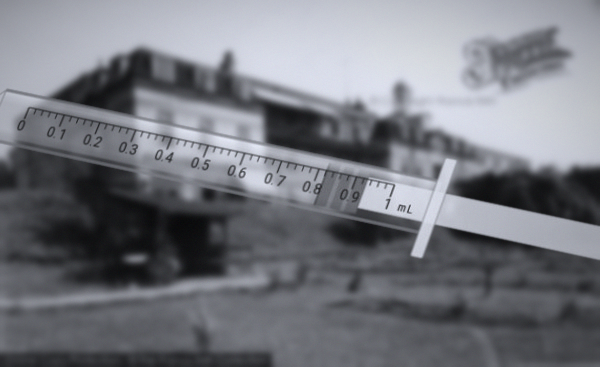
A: 0.82 mL
